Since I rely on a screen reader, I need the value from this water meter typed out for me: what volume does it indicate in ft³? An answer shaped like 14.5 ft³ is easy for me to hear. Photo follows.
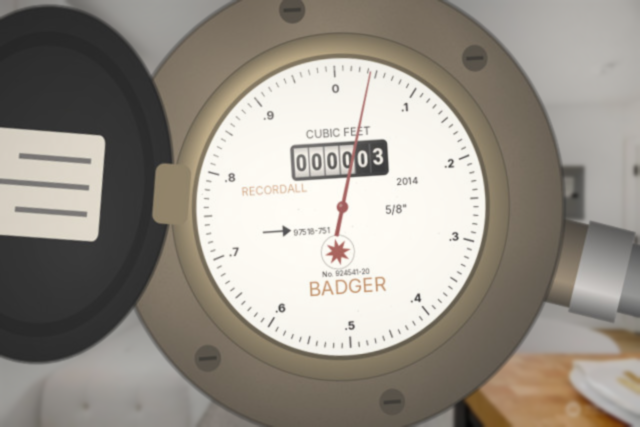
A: 3.04 ft³
